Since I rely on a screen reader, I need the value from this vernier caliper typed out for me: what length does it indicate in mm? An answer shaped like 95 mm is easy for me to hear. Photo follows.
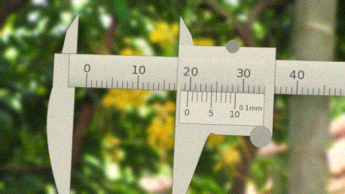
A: 19.6 mm
